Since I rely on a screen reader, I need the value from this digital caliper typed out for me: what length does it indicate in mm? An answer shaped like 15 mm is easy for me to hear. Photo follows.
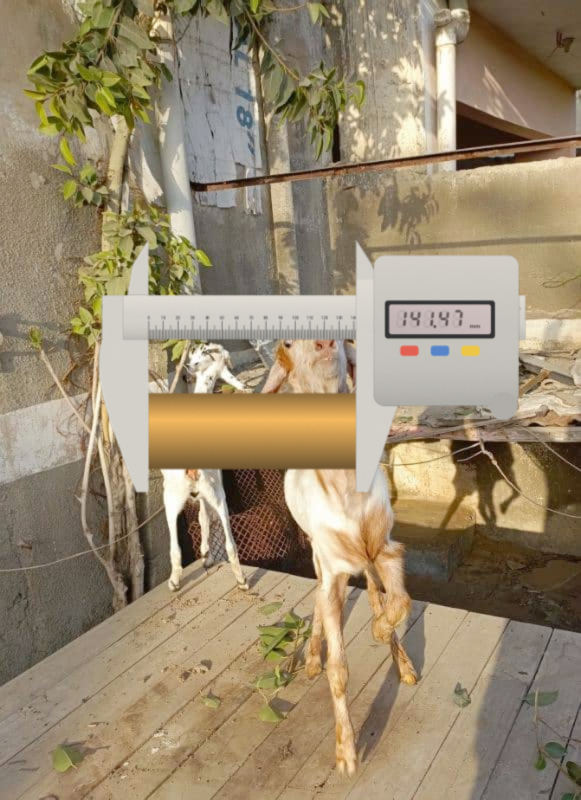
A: 141.47 mm
